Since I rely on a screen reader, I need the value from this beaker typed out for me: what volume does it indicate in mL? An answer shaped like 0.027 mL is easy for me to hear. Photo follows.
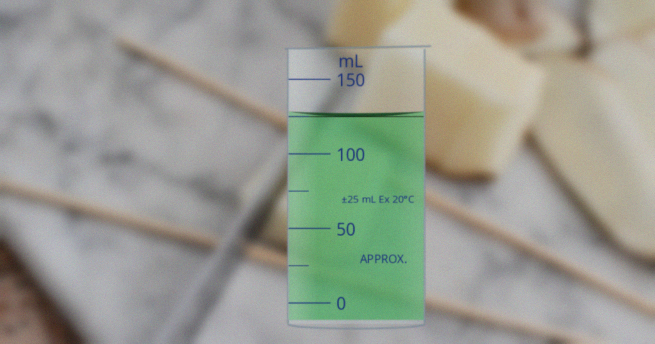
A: 125 mL
